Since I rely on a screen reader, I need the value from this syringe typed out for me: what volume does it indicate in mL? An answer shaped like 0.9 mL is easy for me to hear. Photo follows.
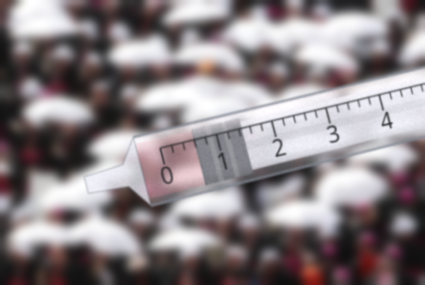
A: 0.6 mL
